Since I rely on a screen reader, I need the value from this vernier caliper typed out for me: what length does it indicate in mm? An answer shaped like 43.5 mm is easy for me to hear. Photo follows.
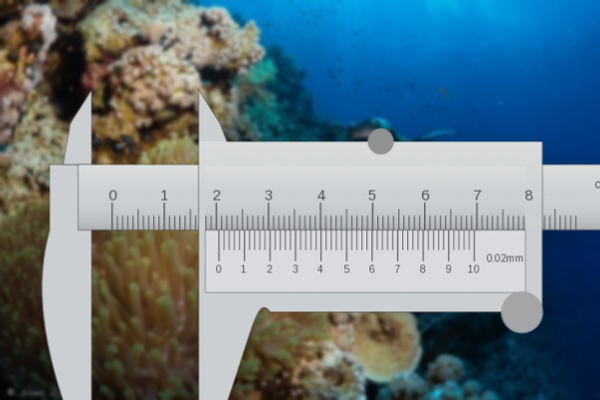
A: 20.5 mm
